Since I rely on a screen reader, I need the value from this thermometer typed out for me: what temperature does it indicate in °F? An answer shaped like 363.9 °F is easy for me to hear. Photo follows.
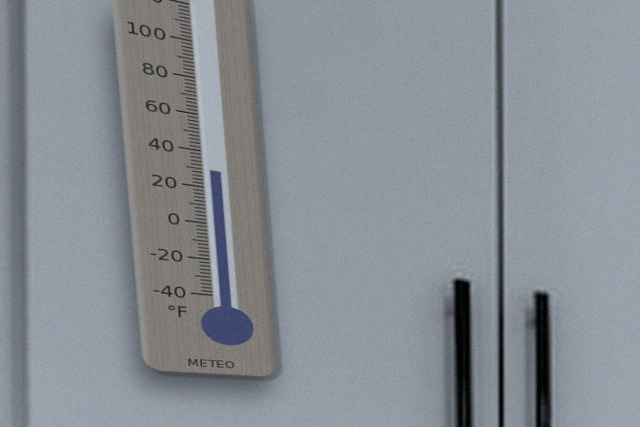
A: 30 °F
